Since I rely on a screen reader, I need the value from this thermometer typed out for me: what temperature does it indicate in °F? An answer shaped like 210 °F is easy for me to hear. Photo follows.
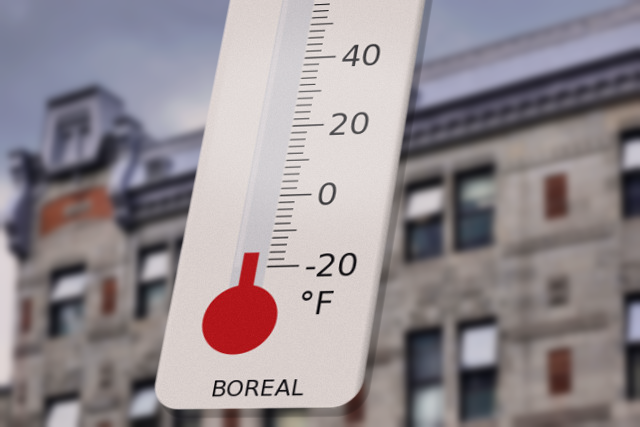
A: -16 °F
